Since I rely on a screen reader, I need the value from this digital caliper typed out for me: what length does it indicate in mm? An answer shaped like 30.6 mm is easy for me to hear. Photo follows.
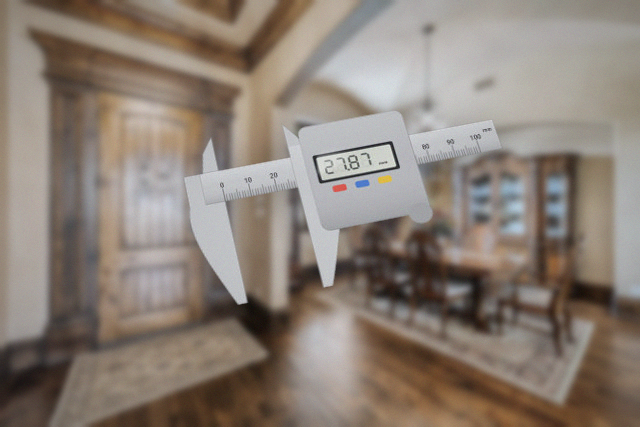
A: 27.87 mm
